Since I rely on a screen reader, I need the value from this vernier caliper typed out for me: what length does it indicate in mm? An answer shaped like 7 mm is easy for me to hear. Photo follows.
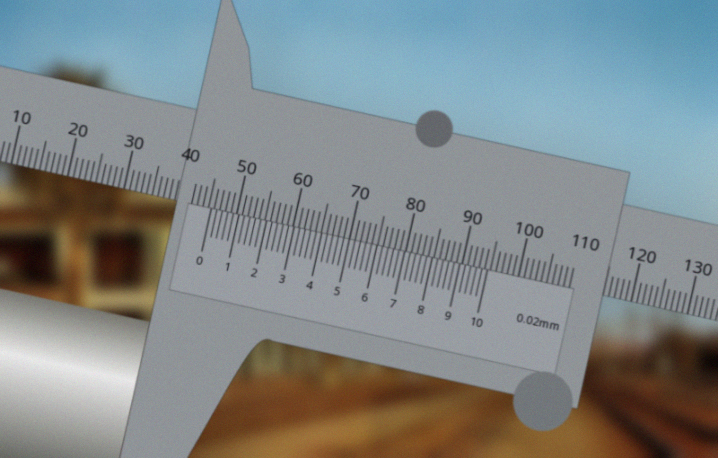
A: 45.5 mm
